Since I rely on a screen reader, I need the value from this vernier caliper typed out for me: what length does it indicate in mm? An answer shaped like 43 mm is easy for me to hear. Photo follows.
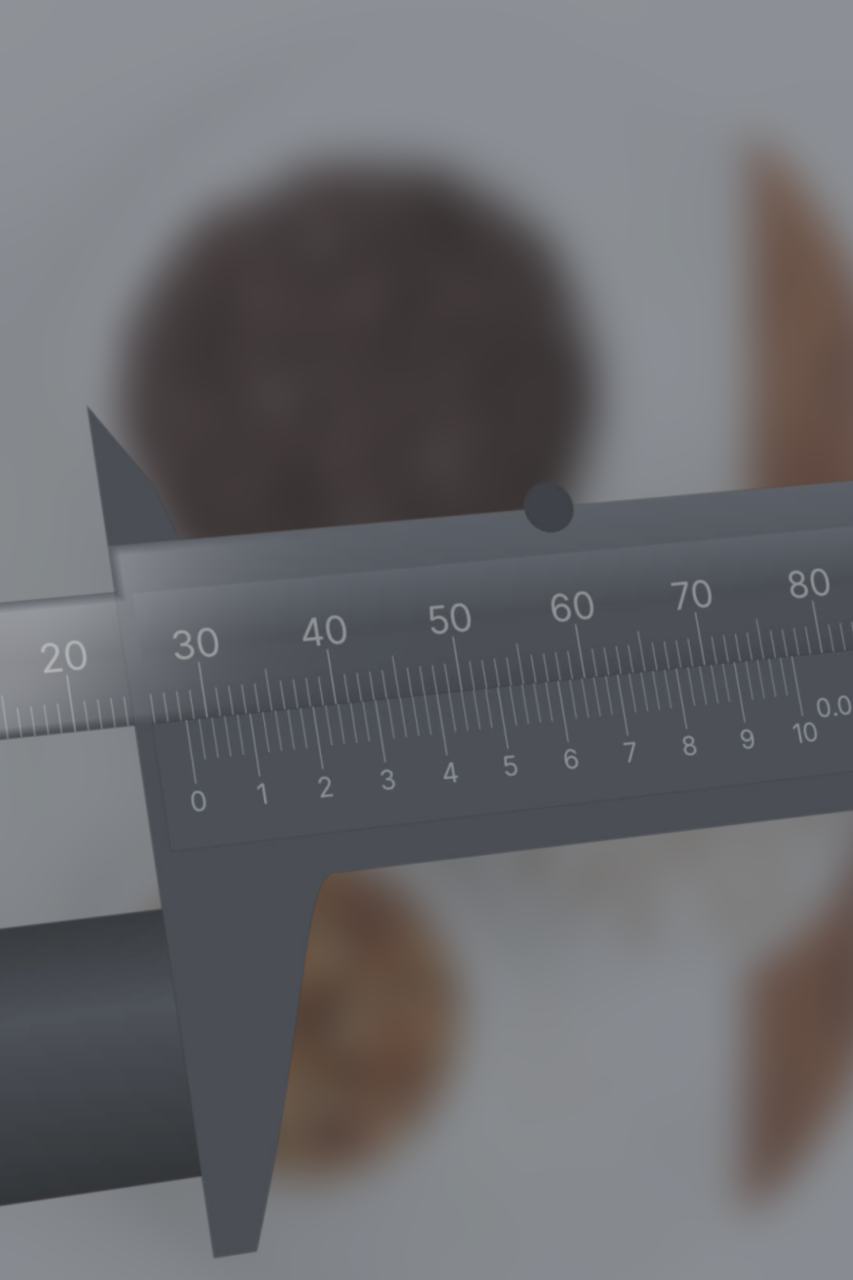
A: 28.4 mm
